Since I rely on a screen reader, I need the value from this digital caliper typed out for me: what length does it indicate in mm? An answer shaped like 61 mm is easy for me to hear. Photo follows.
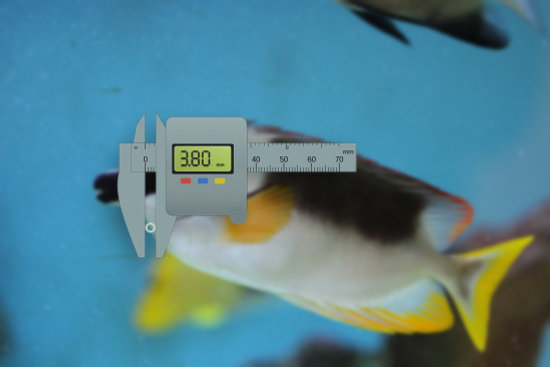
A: 3.80 mm
